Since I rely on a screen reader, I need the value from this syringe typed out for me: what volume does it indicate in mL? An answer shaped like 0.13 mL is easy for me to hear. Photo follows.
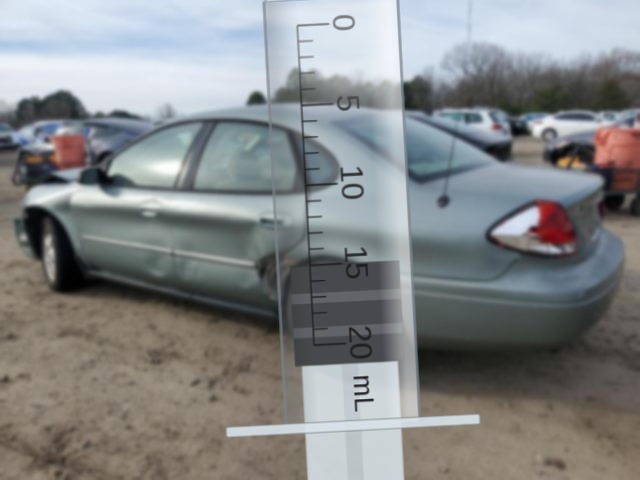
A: 15 mL
